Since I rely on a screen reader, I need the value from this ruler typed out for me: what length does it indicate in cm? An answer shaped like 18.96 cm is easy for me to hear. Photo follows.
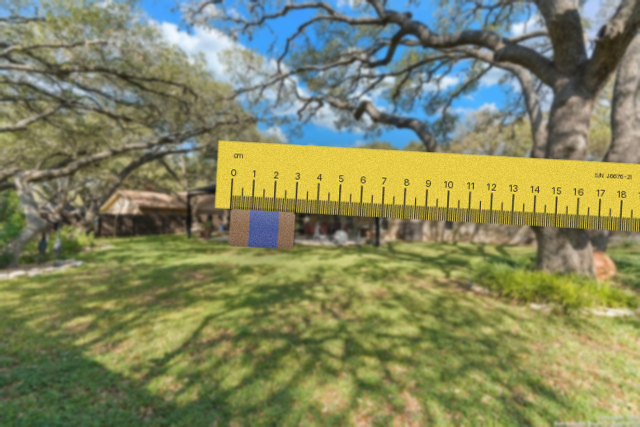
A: 3 cm
